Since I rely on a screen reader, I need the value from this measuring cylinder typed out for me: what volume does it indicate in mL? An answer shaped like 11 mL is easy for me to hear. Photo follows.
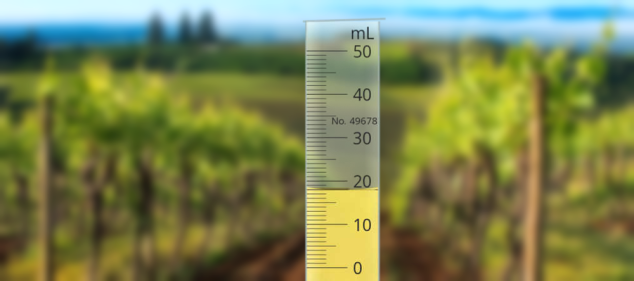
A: 18 mL
